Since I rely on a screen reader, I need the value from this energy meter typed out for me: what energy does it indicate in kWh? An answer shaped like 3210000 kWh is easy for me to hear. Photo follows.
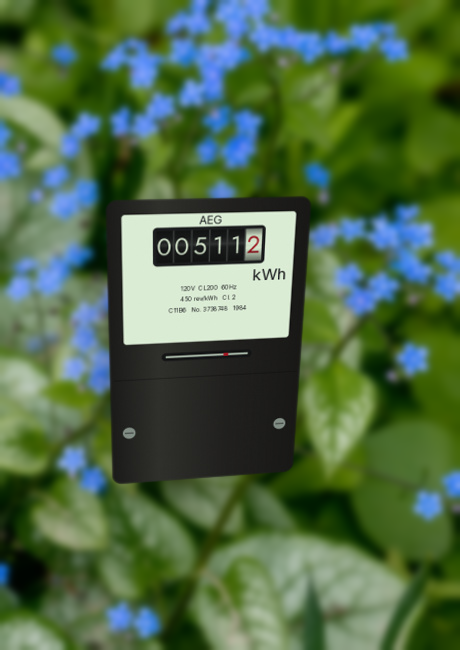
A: 511.2 kWh
